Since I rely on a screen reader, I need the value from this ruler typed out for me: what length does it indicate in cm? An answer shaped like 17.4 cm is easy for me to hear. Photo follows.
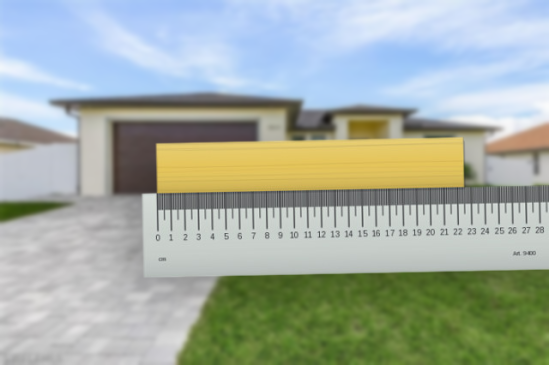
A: 22.5 cm
